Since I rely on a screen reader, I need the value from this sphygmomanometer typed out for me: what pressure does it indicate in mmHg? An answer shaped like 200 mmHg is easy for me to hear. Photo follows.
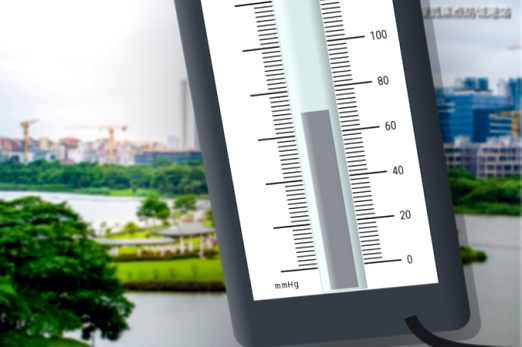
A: 70 mmHg
